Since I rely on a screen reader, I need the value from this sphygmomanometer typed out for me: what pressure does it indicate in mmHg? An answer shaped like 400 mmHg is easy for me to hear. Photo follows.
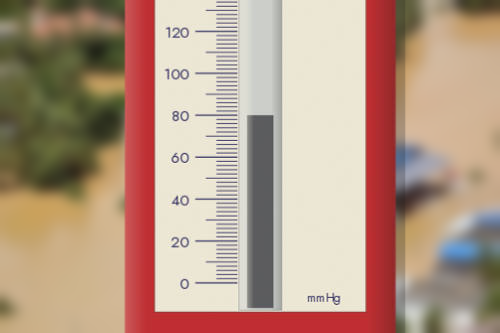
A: 80 mmHg
